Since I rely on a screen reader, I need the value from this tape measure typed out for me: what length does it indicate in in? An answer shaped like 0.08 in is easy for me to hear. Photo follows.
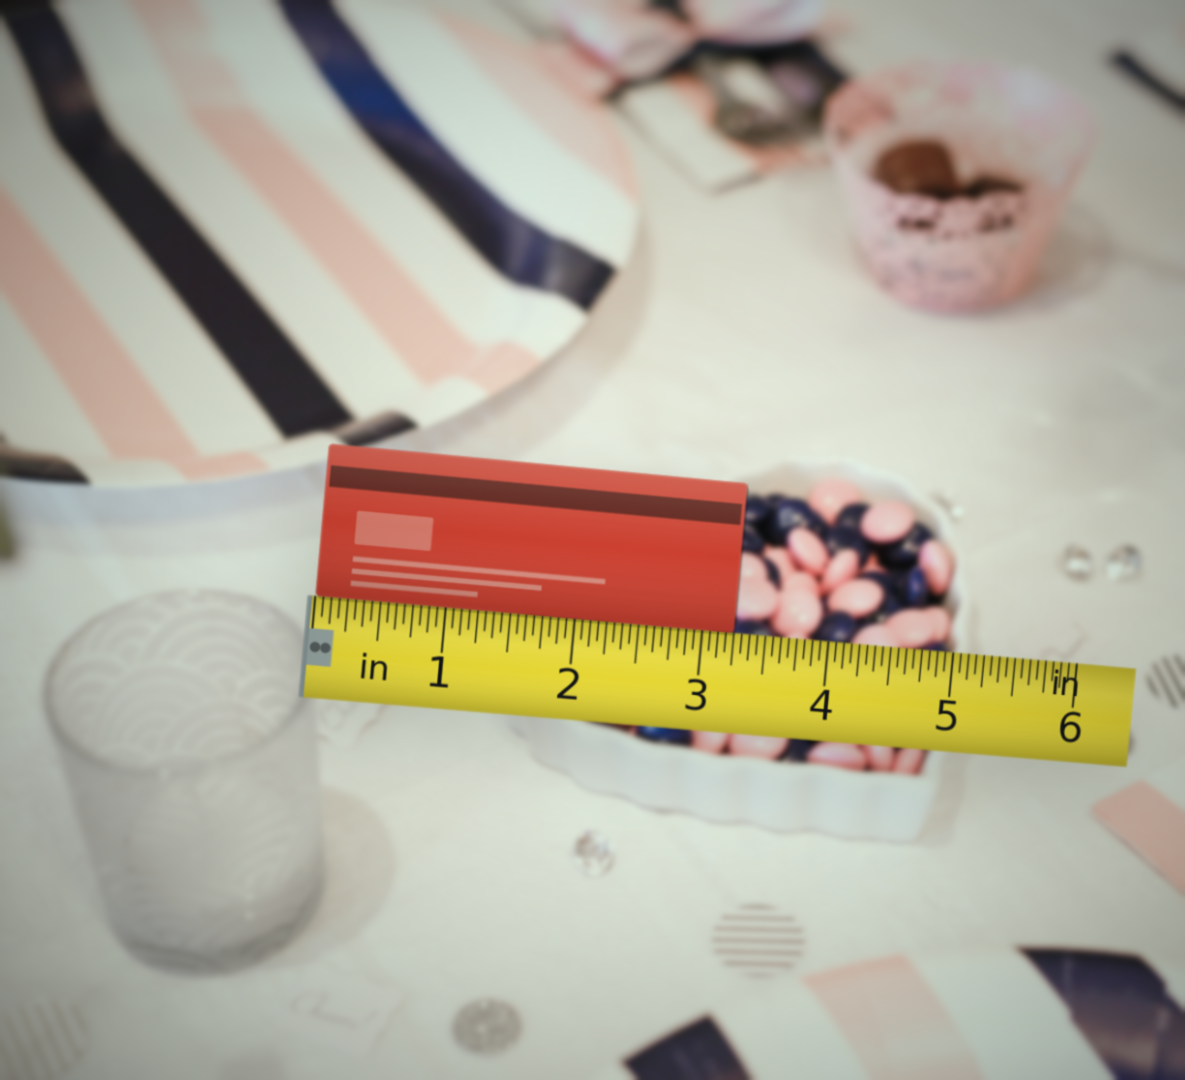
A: 3.25 in
